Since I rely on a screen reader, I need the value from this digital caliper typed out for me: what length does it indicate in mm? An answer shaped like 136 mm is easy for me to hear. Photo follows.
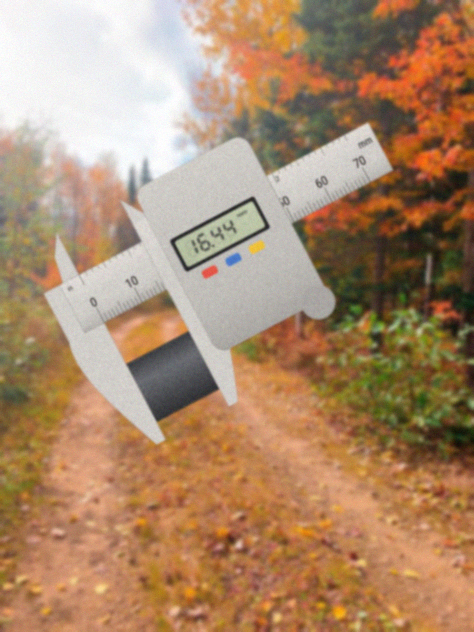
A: 16.44 mm
